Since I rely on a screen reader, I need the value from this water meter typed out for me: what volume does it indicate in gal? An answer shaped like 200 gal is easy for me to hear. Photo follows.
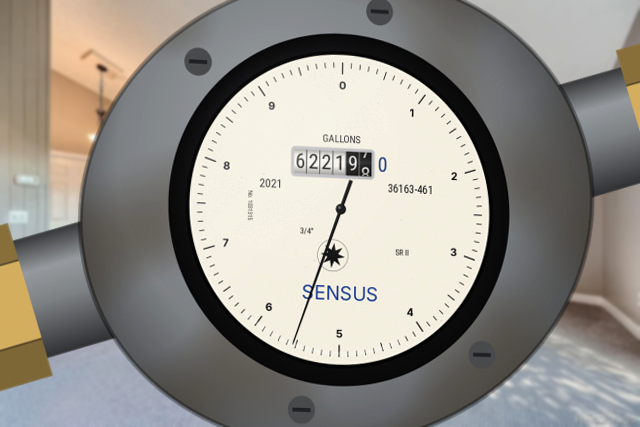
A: 6221975.5 gal
